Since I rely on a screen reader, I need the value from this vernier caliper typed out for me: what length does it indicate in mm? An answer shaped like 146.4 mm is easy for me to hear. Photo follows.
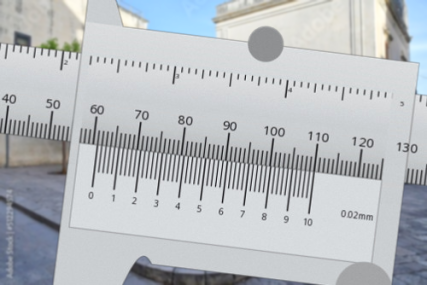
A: 61.0 mm
